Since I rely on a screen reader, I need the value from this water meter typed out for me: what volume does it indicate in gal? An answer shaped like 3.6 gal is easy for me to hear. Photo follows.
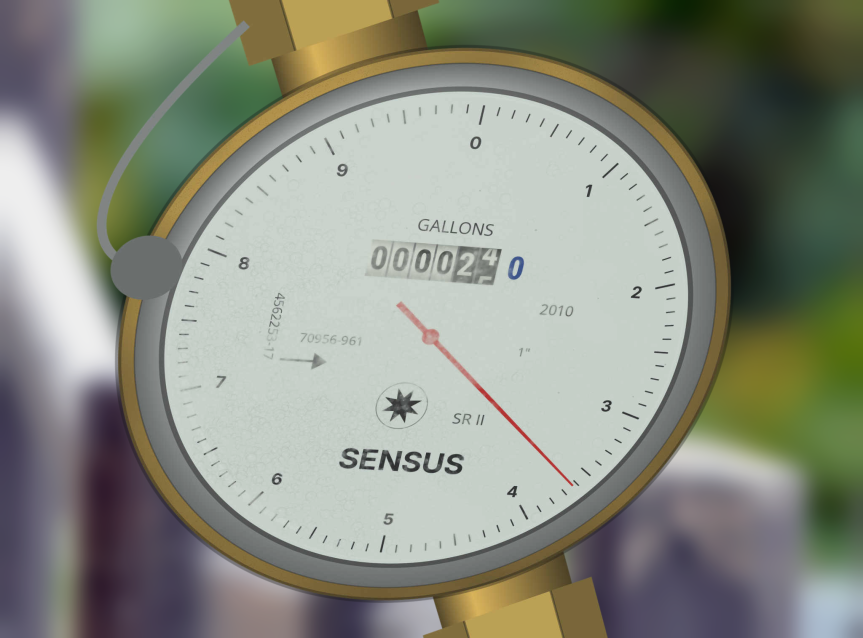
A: 243.6 gal
